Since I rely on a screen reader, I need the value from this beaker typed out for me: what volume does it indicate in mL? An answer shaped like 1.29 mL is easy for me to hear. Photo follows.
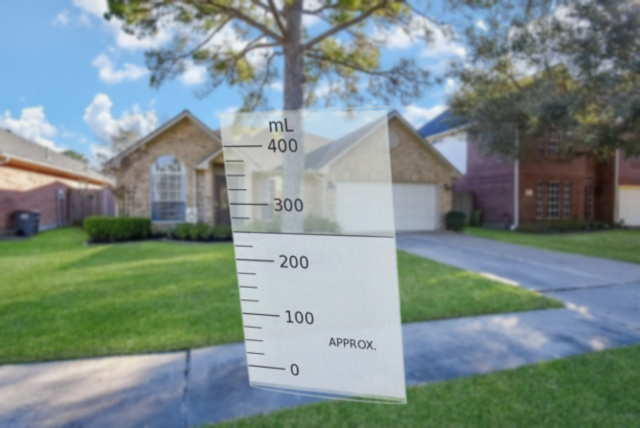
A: 250 mL
